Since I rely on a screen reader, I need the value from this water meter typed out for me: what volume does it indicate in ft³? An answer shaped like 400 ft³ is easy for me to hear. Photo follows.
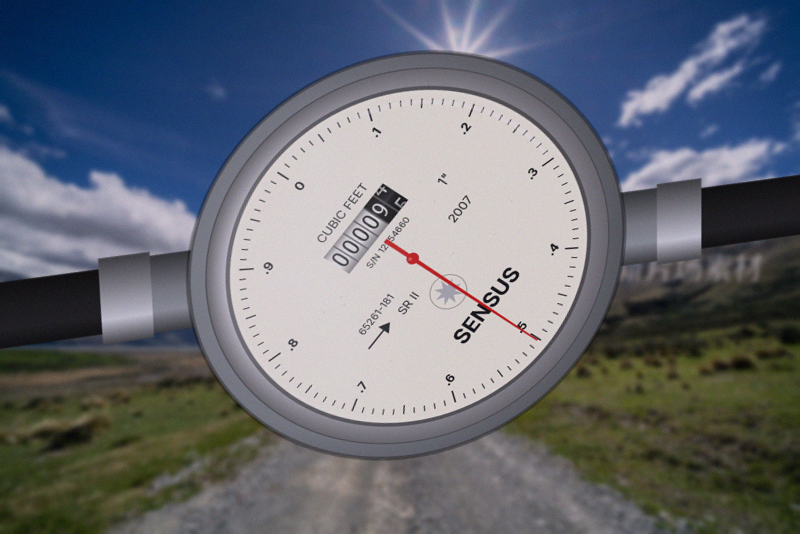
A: 94.50 ft³
